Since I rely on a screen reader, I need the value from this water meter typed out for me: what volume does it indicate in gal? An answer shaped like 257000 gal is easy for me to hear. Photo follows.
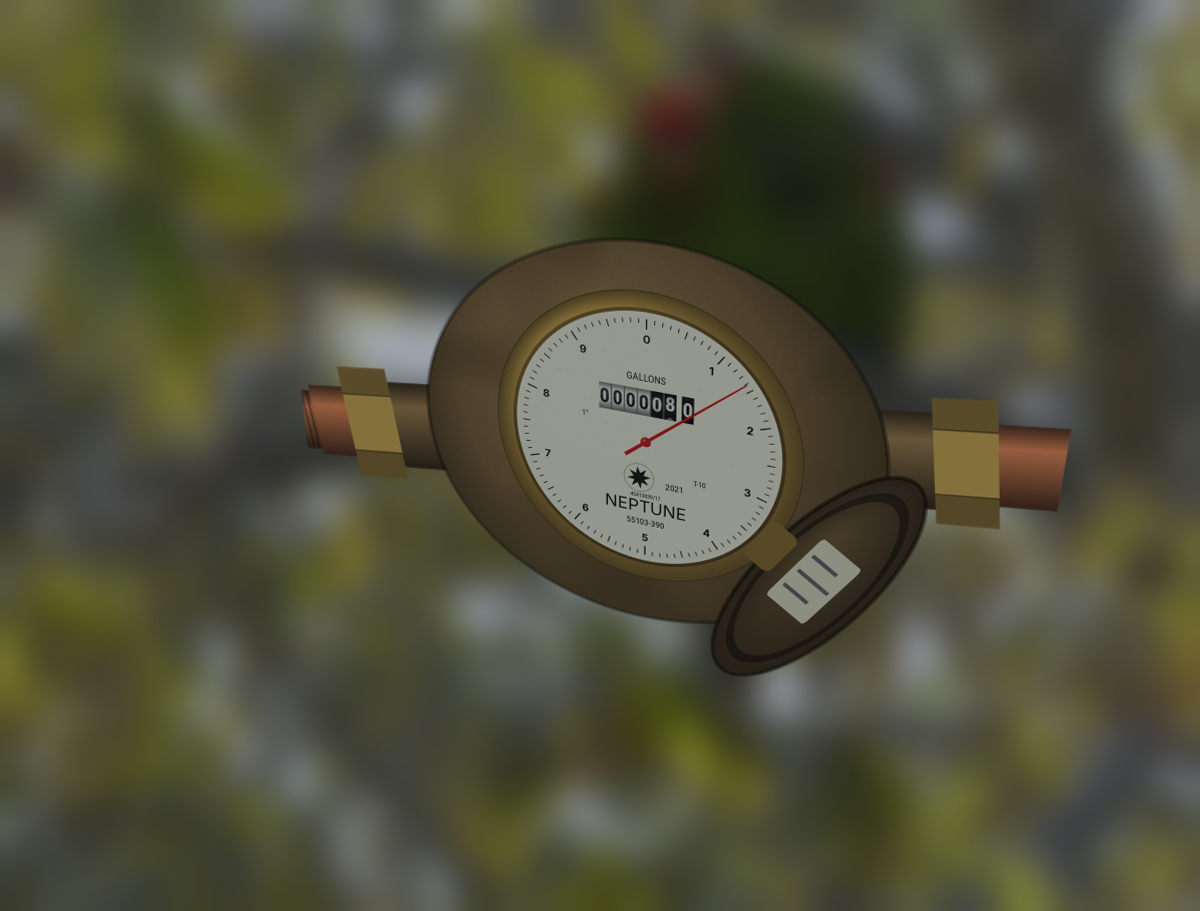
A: 81.4 gal
